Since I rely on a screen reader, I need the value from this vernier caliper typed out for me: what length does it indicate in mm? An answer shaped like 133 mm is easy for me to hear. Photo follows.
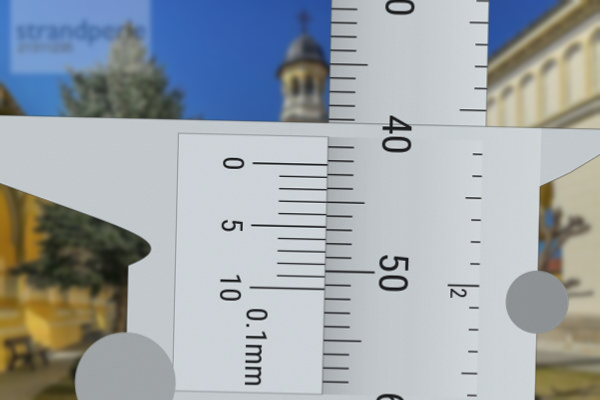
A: 42.3 mm
